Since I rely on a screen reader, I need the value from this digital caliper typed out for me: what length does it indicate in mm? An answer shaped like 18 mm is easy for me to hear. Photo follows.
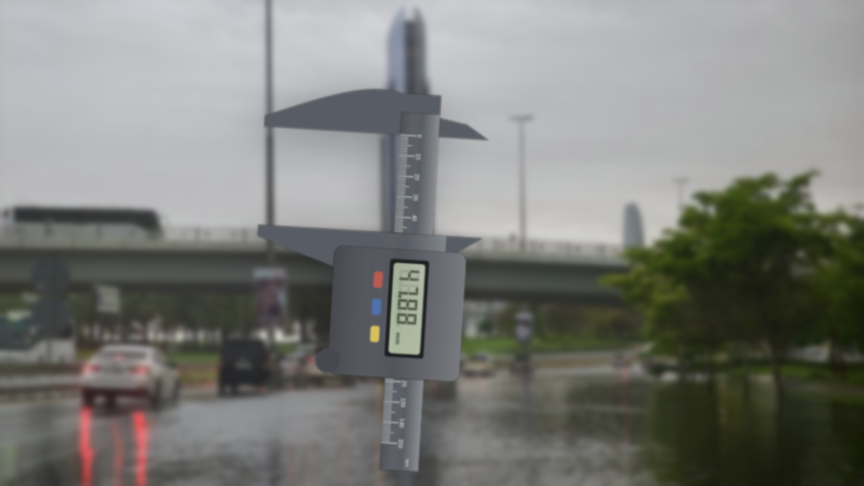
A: 47.88 mm
